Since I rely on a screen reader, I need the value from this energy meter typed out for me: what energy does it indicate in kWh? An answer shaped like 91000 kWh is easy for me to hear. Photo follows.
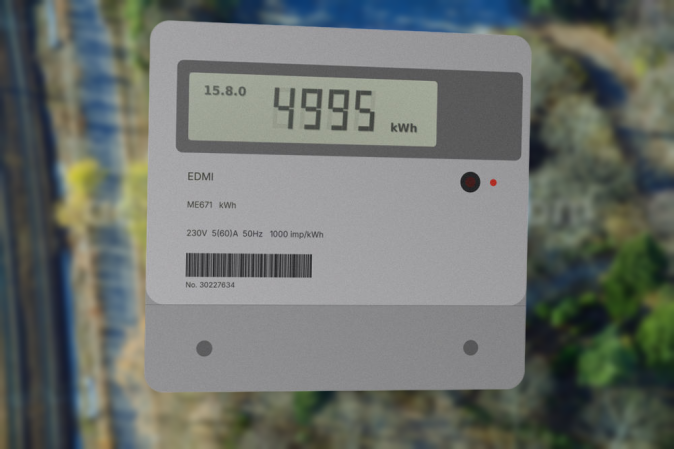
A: 4995 kWh
